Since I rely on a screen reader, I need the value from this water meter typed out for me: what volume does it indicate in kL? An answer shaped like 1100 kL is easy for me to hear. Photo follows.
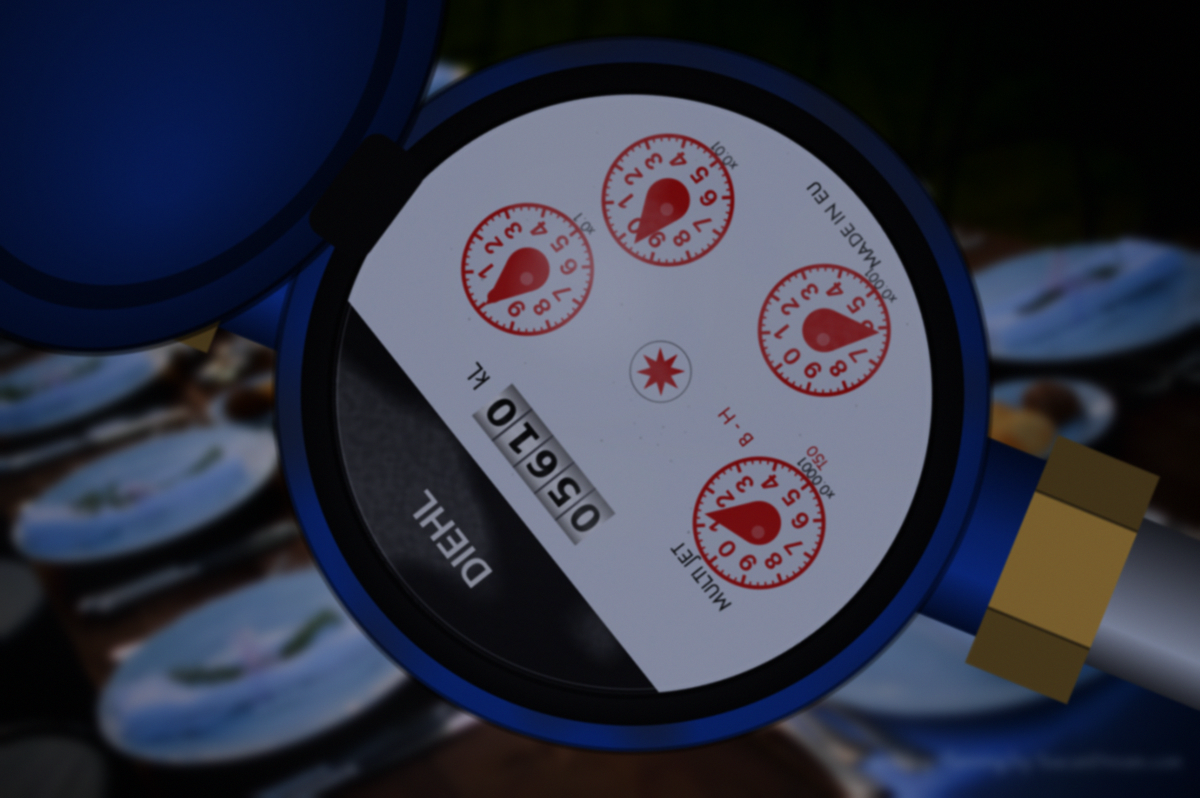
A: 5609.9961 kL
